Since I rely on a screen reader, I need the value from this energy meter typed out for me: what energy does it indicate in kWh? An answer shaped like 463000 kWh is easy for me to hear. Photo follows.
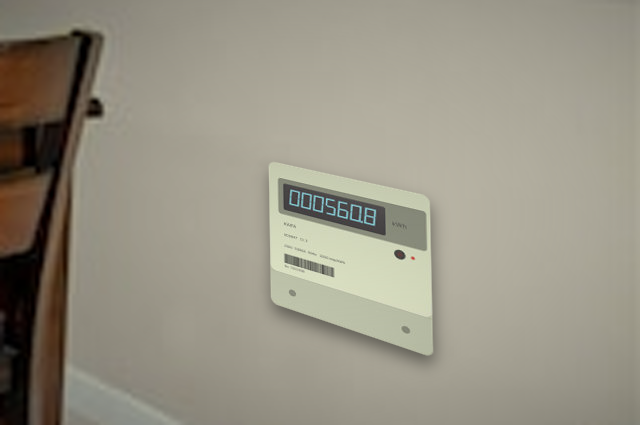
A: 560.8 kWh
